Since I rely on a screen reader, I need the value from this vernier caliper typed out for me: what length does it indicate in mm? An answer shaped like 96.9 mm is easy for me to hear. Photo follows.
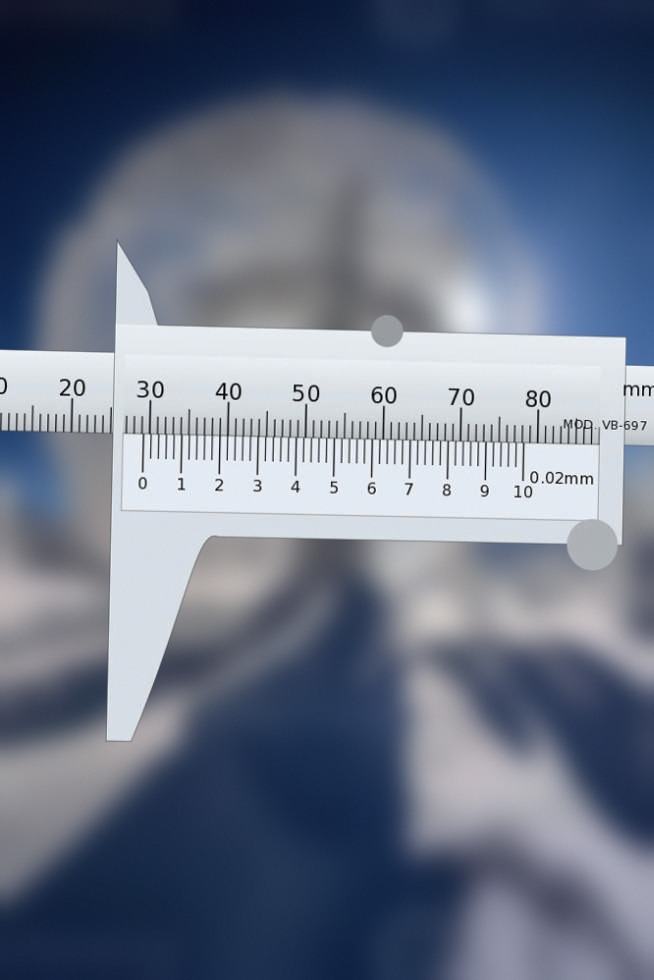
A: 29.2 mm
